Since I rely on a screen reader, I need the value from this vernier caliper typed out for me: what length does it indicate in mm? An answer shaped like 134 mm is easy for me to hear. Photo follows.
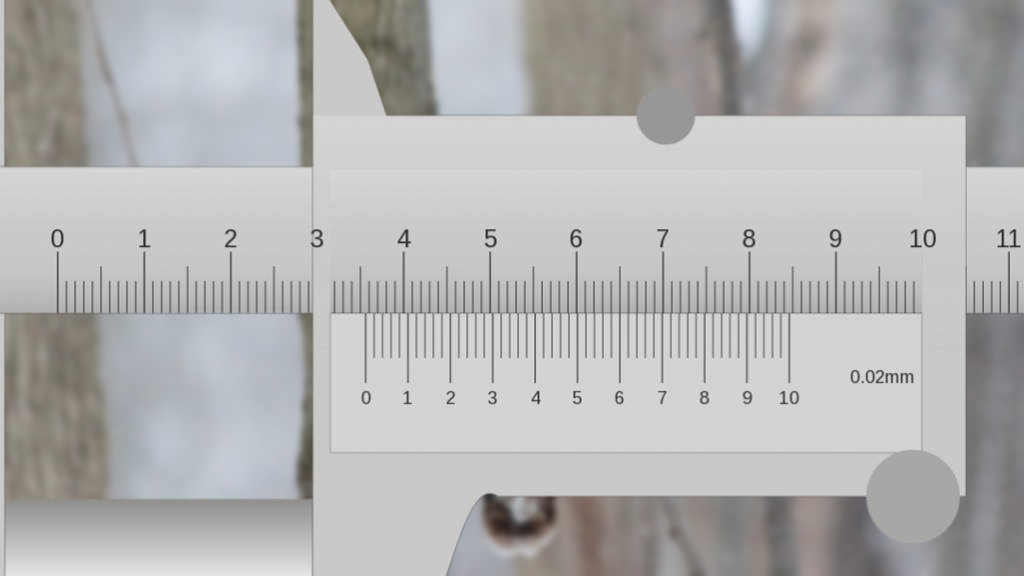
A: 35.6 mm
